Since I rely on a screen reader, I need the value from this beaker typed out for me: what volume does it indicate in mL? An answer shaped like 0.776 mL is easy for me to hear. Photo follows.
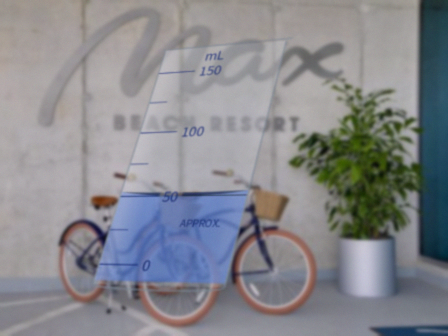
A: 50 mL
